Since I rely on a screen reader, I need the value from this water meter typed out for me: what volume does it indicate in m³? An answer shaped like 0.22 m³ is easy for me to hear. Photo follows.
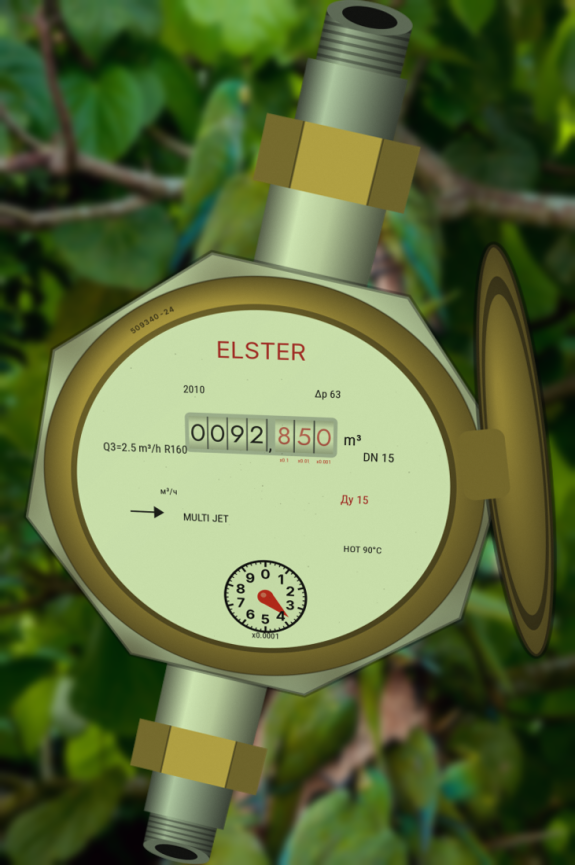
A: 92.8503 m³
